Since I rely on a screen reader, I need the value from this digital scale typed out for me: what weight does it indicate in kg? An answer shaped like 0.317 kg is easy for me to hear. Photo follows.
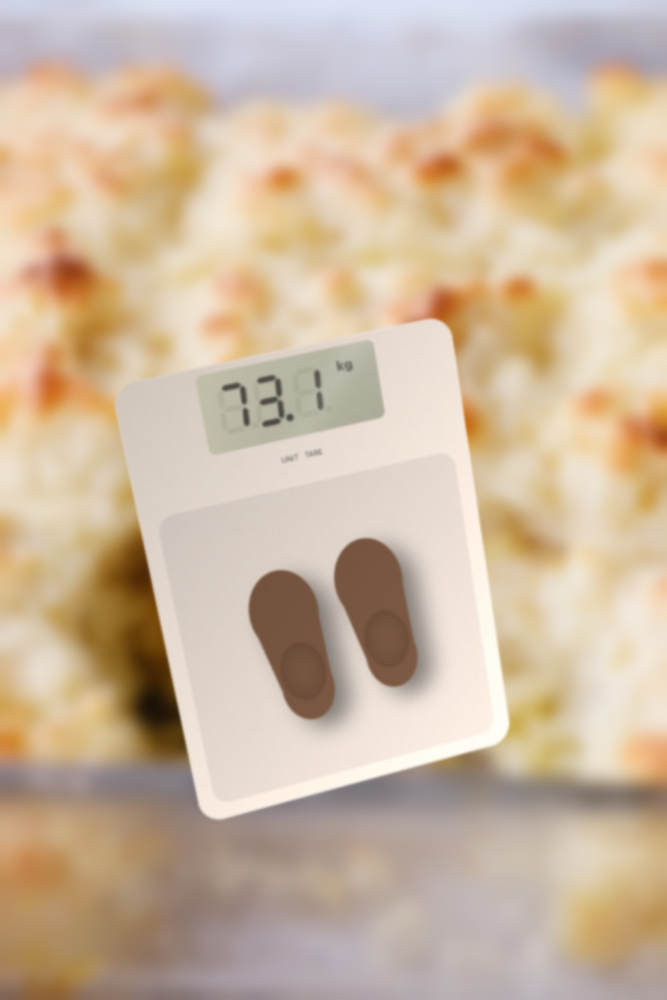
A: 73.1 kg
